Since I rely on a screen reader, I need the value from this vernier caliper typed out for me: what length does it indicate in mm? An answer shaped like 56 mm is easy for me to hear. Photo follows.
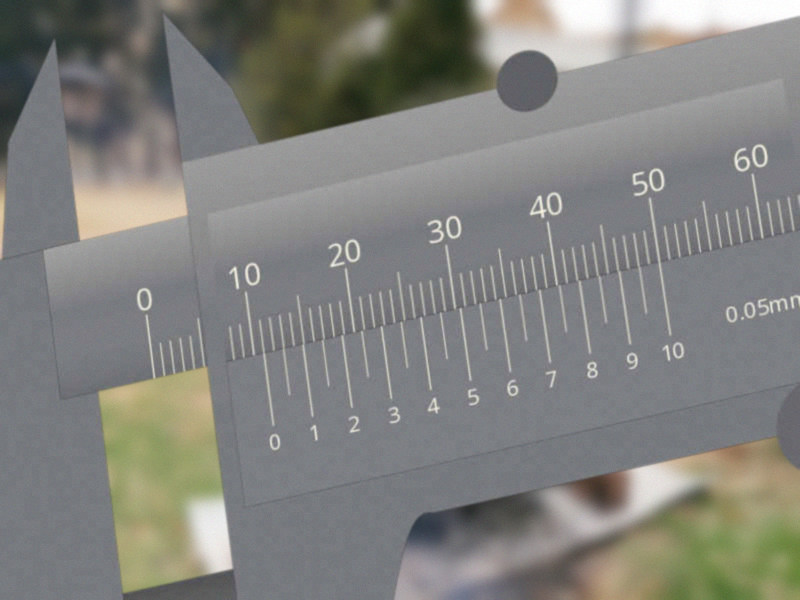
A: 11.0 mm
